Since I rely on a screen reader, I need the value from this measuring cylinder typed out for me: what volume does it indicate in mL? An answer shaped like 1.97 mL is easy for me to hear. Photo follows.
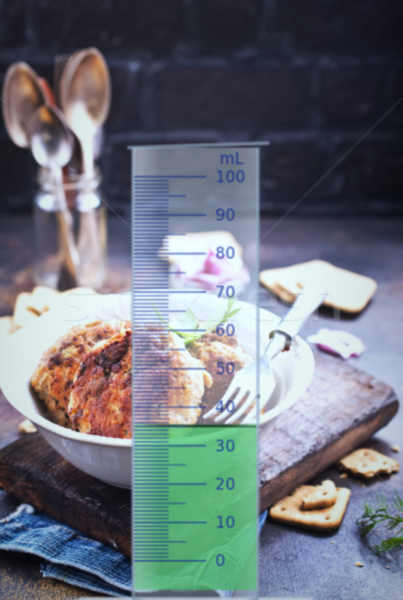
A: 35 mL
